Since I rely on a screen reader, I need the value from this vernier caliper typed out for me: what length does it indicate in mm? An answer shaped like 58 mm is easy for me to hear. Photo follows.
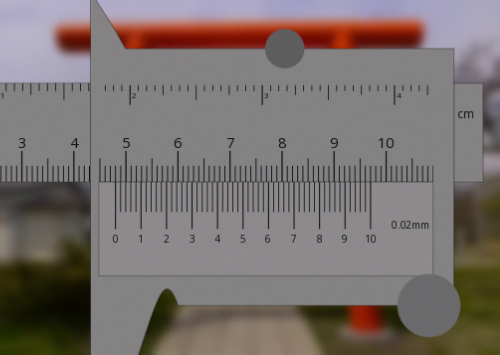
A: 48.0 mm
